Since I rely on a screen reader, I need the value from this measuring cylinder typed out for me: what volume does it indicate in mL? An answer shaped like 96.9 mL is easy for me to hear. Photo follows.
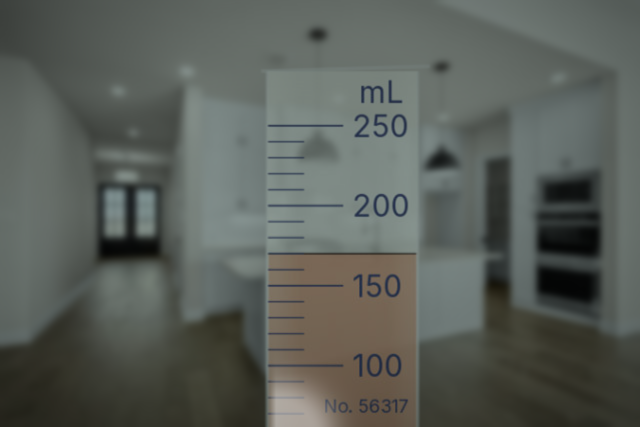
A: 170 mL
